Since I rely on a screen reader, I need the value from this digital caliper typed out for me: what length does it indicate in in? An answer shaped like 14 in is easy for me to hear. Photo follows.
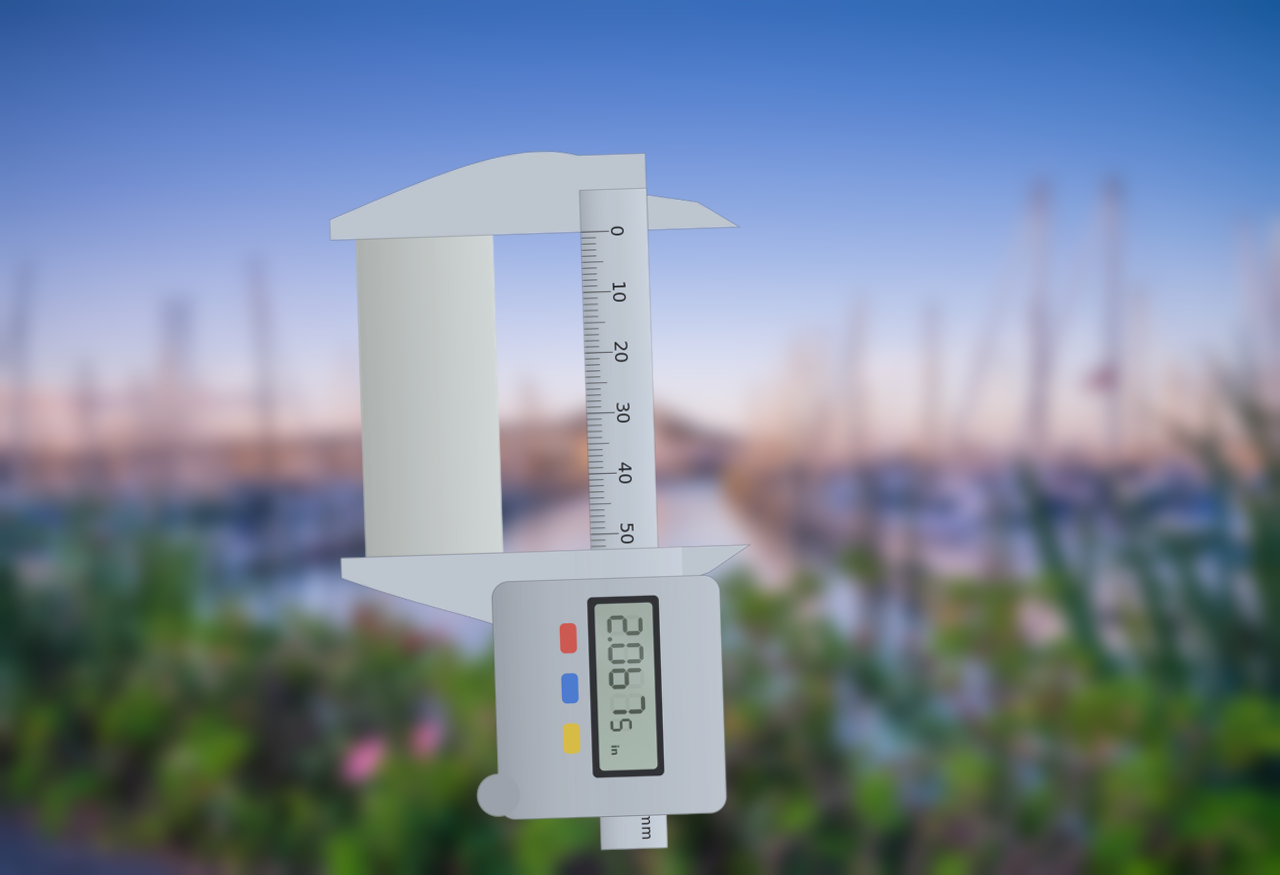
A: 2.0675 in
